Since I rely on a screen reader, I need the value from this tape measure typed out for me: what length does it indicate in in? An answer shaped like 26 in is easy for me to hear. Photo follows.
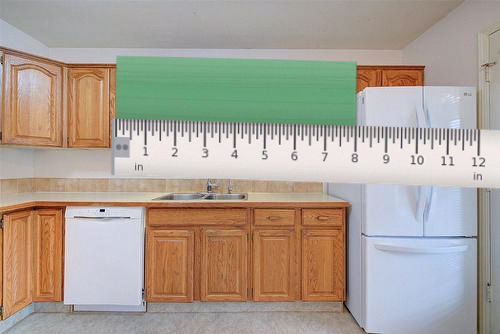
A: 8 in
